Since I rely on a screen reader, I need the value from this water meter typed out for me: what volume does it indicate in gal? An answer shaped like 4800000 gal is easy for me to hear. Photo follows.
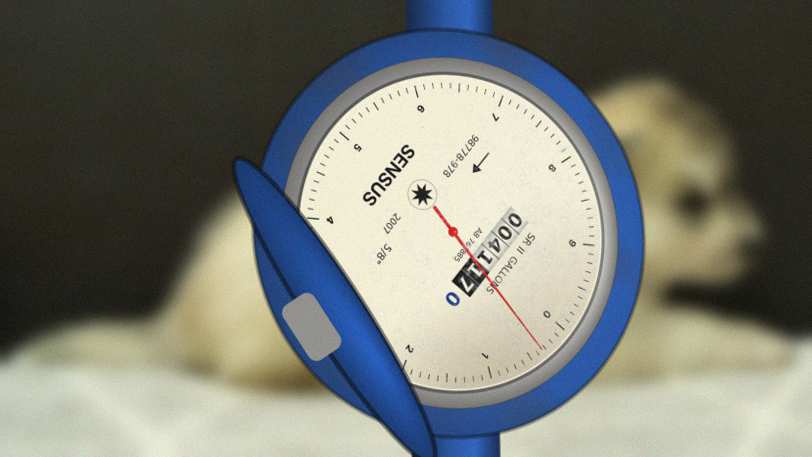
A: 41170.3 gal
